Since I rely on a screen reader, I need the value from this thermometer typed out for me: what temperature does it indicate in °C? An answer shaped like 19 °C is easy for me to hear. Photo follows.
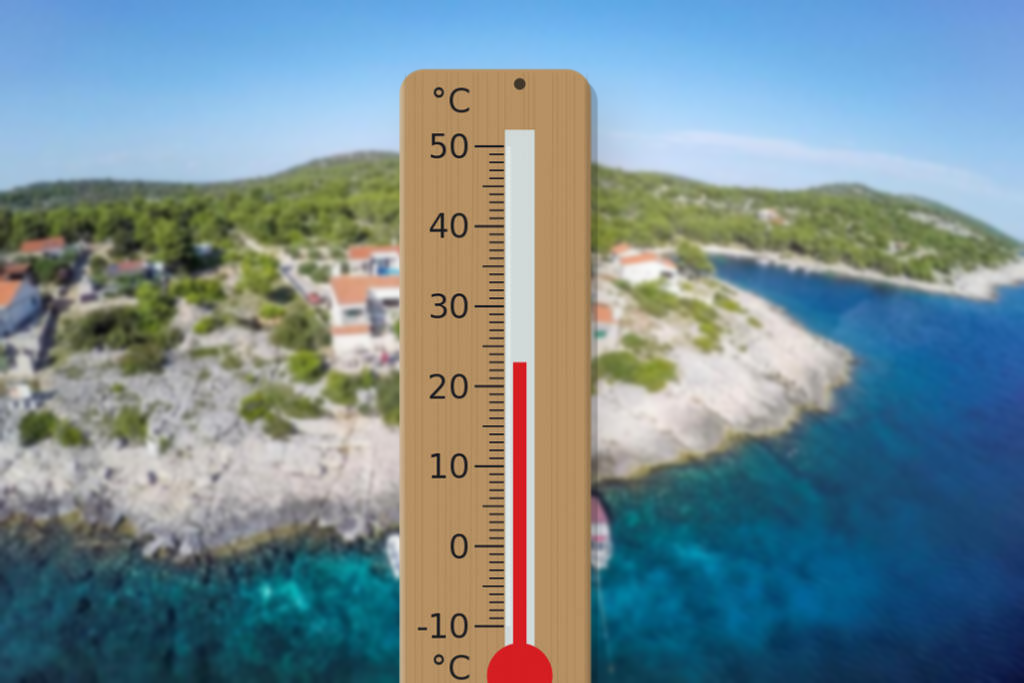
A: 23 °C
